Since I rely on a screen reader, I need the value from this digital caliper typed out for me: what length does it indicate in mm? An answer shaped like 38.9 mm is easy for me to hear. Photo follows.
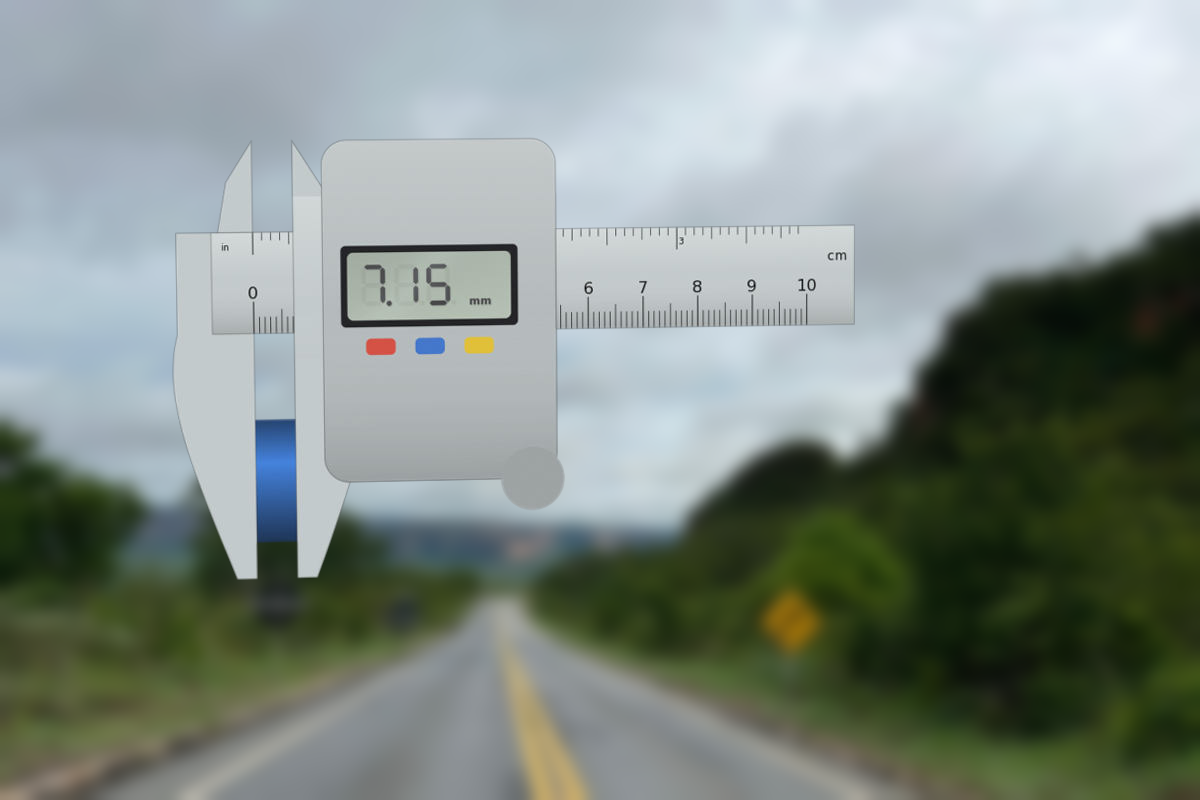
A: 7.15 mm
